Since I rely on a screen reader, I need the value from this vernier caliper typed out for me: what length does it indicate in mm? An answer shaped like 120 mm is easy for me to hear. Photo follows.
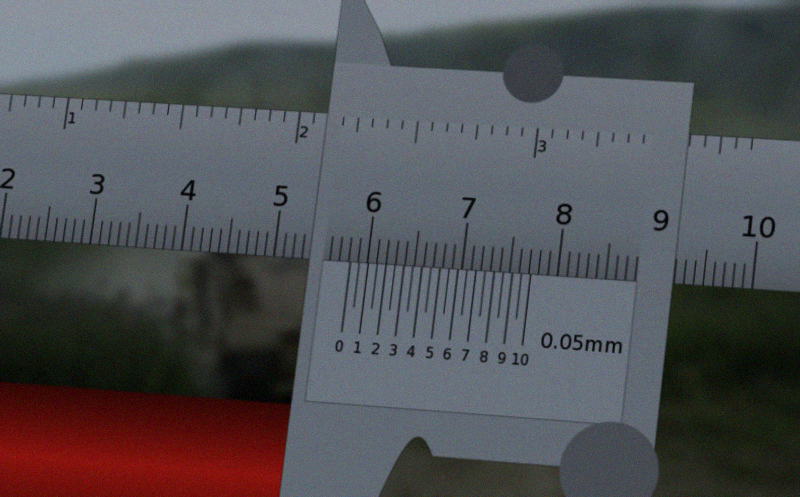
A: 58.2 mm
